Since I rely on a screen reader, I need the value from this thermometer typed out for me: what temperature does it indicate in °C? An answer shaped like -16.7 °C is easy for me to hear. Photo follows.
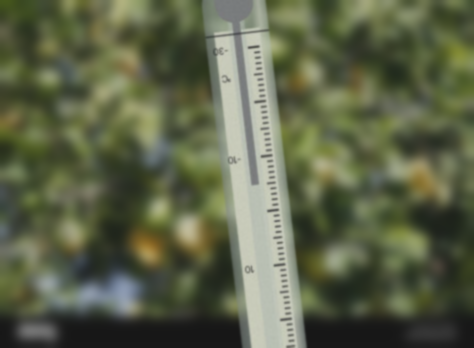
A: -5 °C
